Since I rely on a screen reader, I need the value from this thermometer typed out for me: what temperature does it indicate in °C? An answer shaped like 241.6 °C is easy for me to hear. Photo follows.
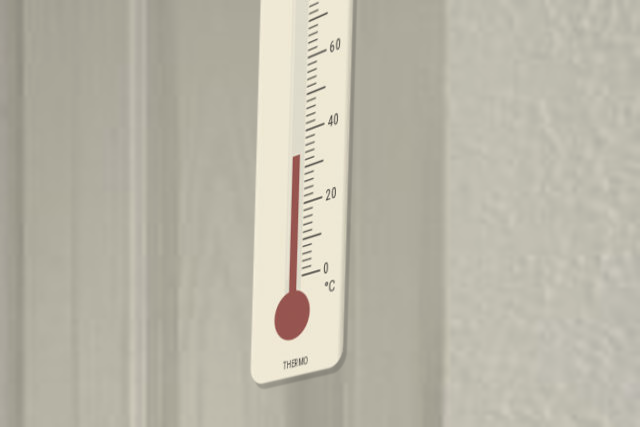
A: 34 °C
